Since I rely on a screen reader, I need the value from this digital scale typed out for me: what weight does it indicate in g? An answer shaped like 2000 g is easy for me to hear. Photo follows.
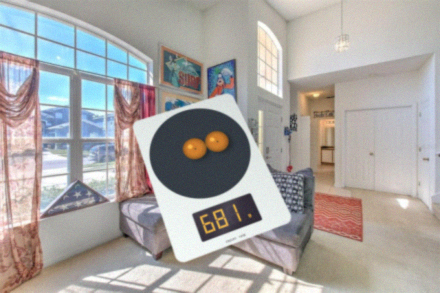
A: 681 g
